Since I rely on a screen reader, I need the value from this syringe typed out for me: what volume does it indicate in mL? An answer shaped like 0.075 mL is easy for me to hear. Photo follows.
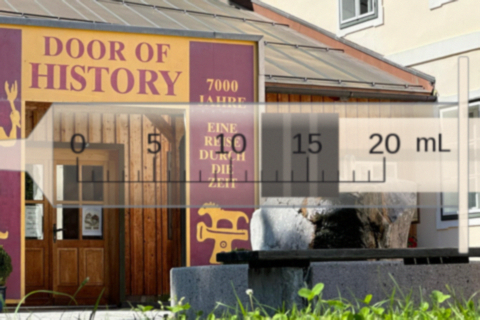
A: 12 mL
